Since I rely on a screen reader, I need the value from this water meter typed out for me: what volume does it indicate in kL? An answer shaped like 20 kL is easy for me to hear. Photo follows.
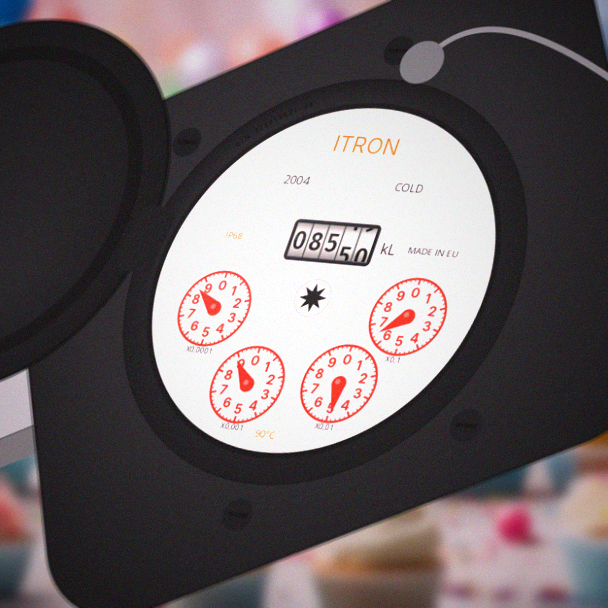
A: 8549.6488 kL
